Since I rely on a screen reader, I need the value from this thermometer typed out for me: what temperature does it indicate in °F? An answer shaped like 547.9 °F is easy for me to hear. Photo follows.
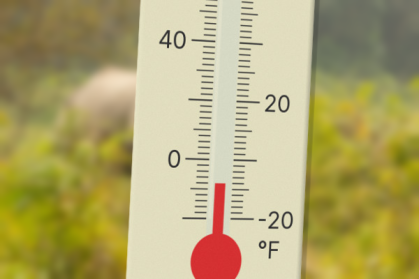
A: -8 °F
